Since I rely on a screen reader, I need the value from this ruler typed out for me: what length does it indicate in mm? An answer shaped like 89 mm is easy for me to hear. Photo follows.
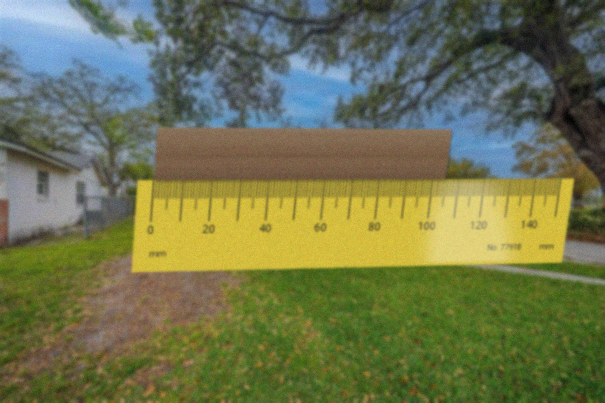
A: 105 mm
